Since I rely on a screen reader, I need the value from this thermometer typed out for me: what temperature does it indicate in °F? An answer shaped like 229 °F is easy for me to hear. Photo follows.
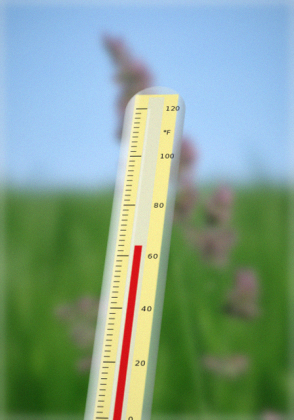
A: 64 °F
